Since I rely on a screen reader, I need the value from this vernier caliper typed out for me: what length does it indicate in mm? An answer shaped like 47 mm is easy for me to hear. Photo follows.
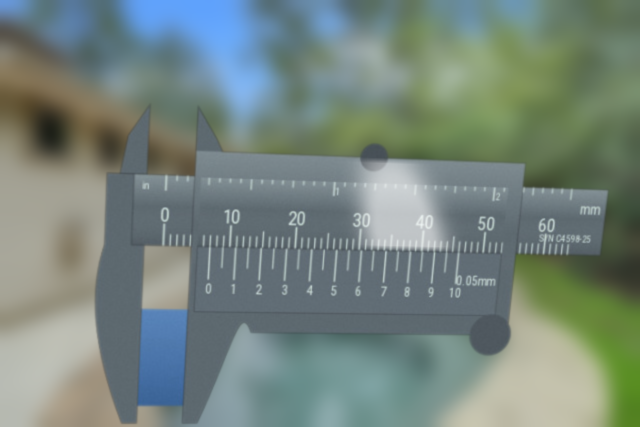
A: 7.0 mm
